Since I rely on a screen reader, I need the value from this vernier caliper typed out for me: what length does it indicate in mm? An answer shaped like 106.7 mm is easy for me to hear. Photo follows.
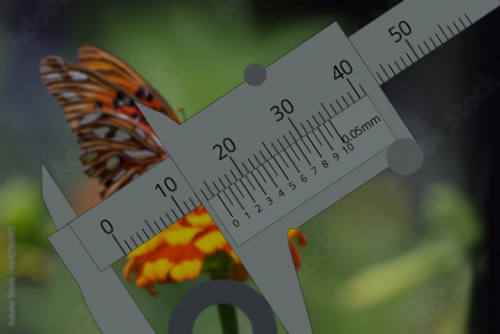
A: 15.6 mm
